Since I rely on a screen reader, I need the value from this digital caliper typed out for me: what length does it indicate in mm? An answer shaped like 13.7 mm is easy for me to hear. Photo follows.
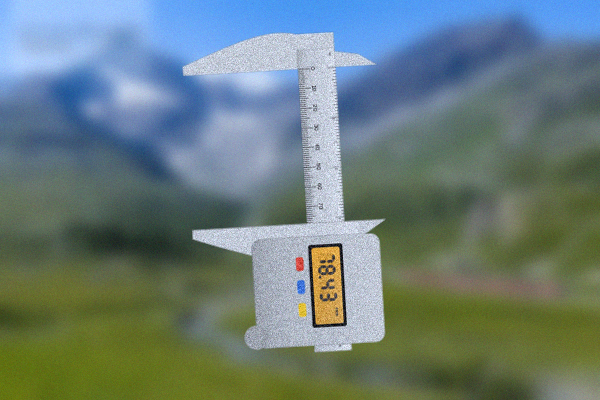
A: 78.43 mm
